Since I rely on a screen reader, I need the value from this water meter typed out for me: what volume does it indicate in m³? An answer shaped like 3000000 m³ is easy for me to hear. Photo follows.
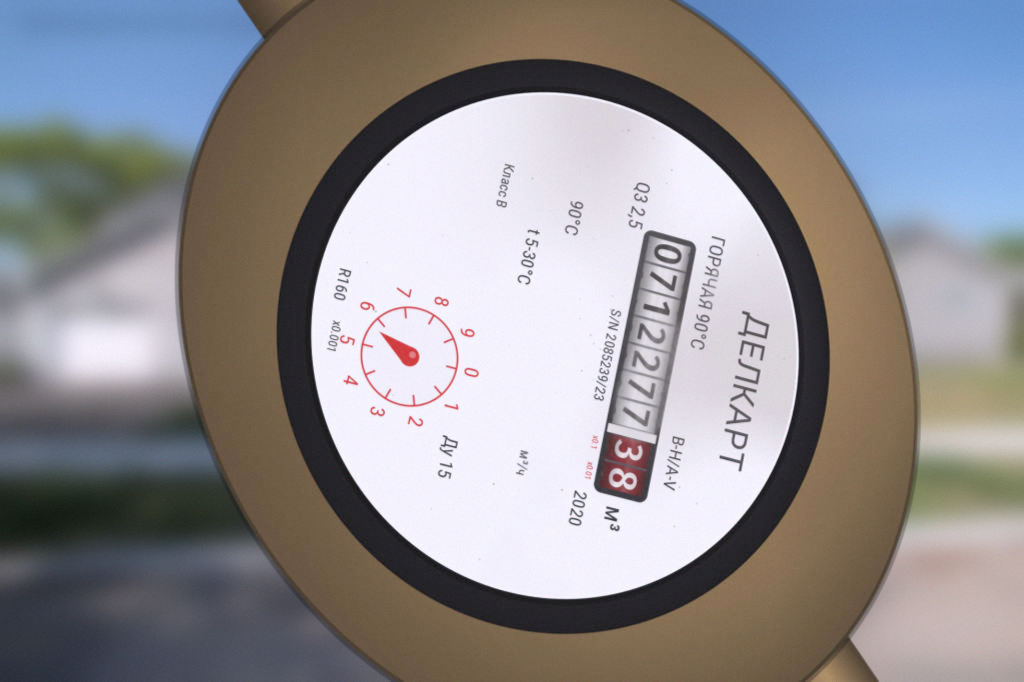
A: 712277.385 m³
